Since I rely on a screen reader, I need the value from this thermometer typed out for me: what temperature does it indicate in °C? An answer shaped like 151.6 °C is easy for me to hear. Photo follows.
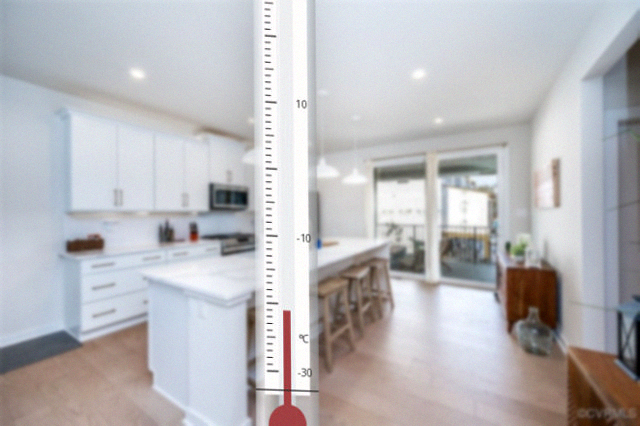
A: -21 °C
